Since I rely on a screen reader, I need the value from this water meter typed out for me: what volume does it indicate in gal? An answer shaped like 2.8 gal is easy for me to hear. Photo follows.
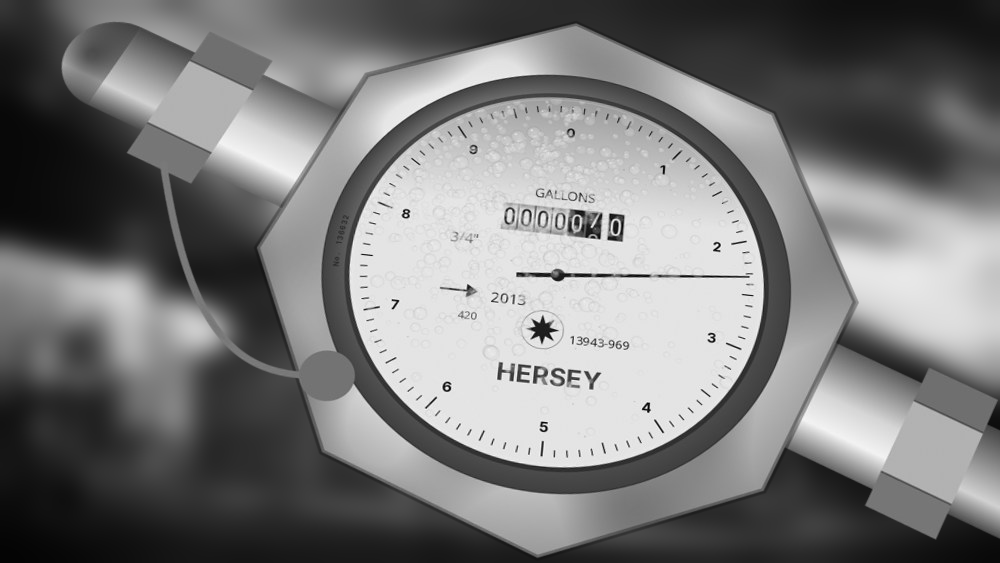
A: 72.3 gal
